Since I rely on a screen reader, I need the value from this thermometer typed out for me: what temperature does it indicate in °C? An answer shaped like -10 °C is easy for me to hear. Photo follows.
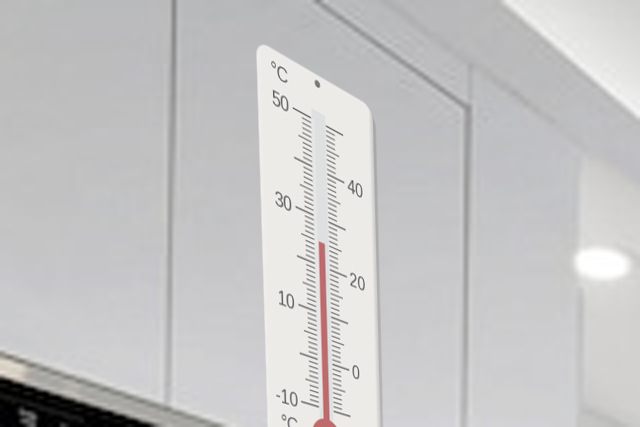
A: 25 °C
